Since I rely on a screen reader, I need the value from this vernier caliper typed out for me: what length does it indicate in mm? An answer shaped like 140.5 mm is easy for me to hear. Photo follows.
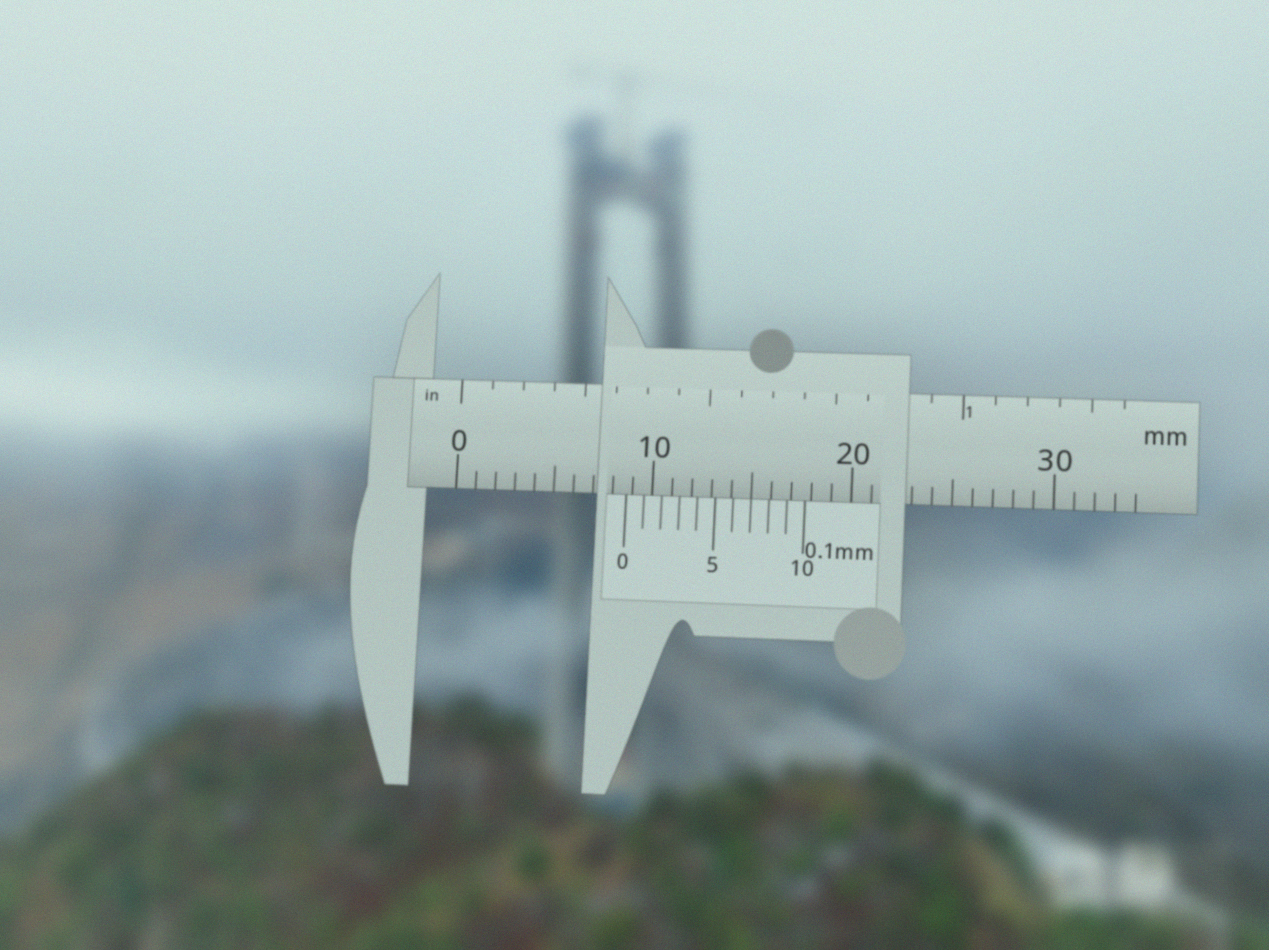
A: 8.7 mm
